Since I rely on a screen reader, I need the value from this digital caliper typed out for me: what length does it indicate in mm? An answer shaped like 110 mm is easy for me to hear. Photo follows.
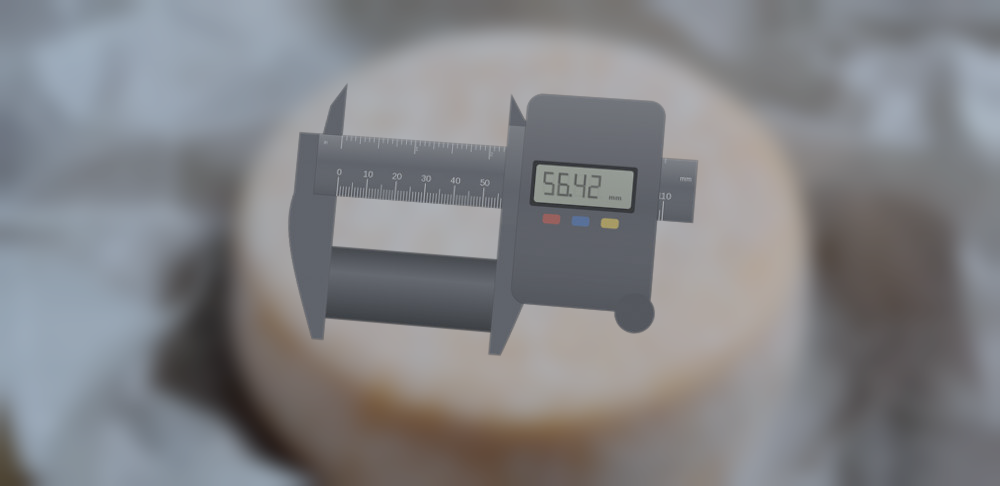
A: 56.42 mm
